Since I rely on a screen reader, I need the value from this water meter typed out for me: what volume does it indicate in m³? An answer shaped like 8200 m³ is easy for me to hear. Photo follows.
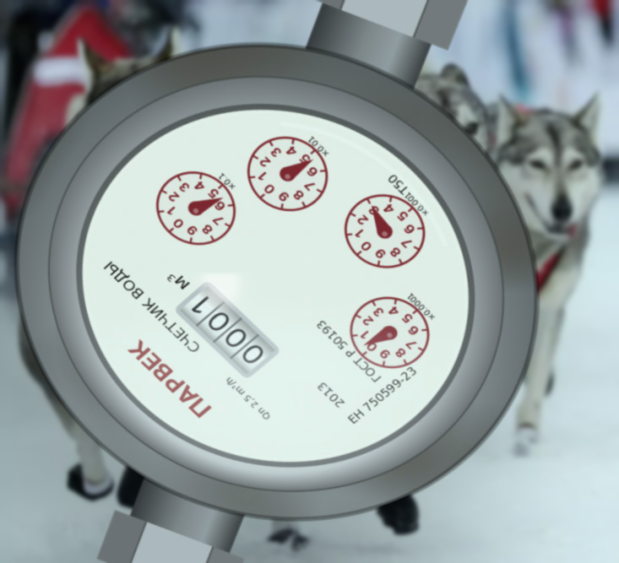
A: 1.5530 m³
